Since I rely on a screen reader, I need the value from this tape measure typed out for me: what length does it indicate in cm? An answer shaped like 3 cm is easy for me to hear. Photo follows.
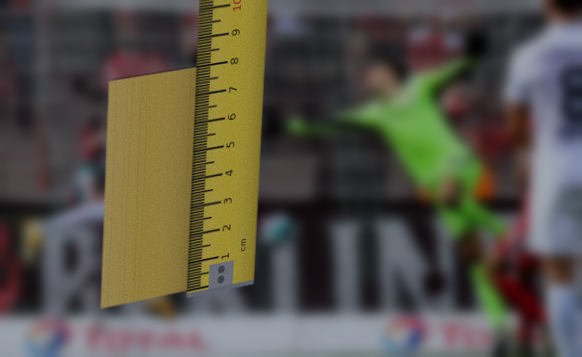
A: 8 cm
